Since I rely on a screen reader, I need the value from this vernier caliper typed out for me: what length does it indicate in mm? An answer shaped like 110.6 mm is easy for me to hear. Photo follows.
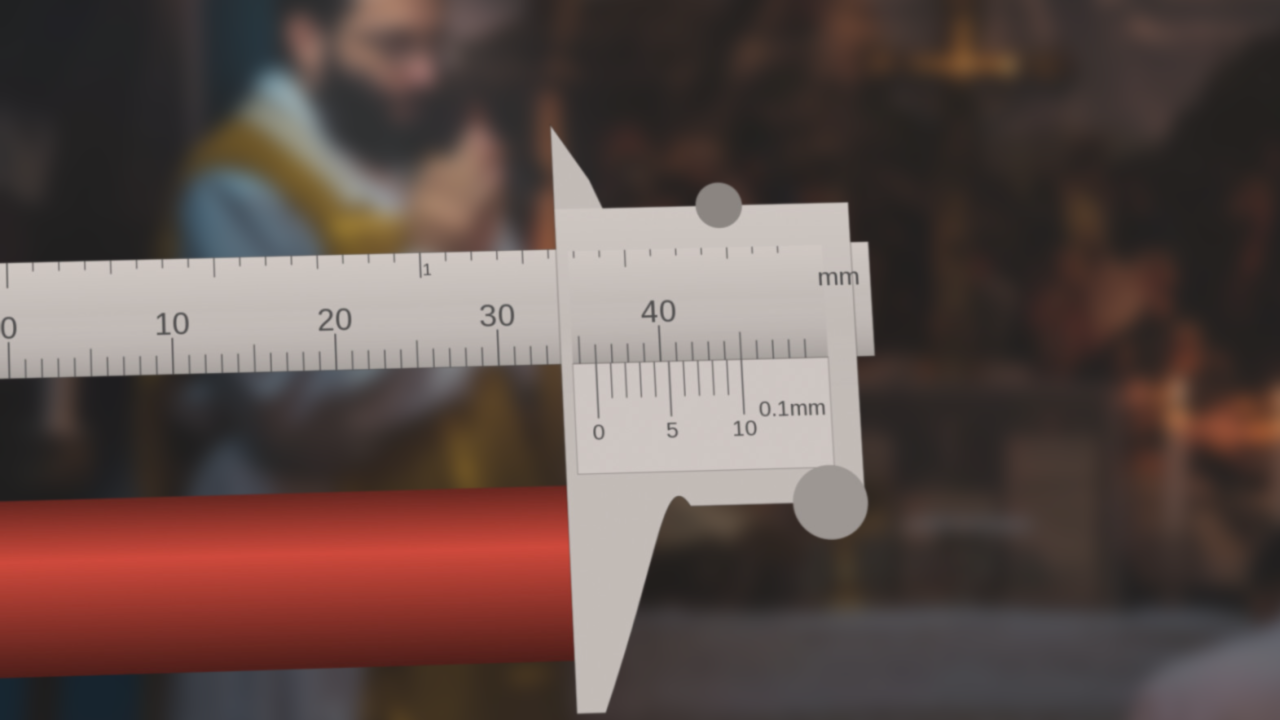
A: 36.0 mm
